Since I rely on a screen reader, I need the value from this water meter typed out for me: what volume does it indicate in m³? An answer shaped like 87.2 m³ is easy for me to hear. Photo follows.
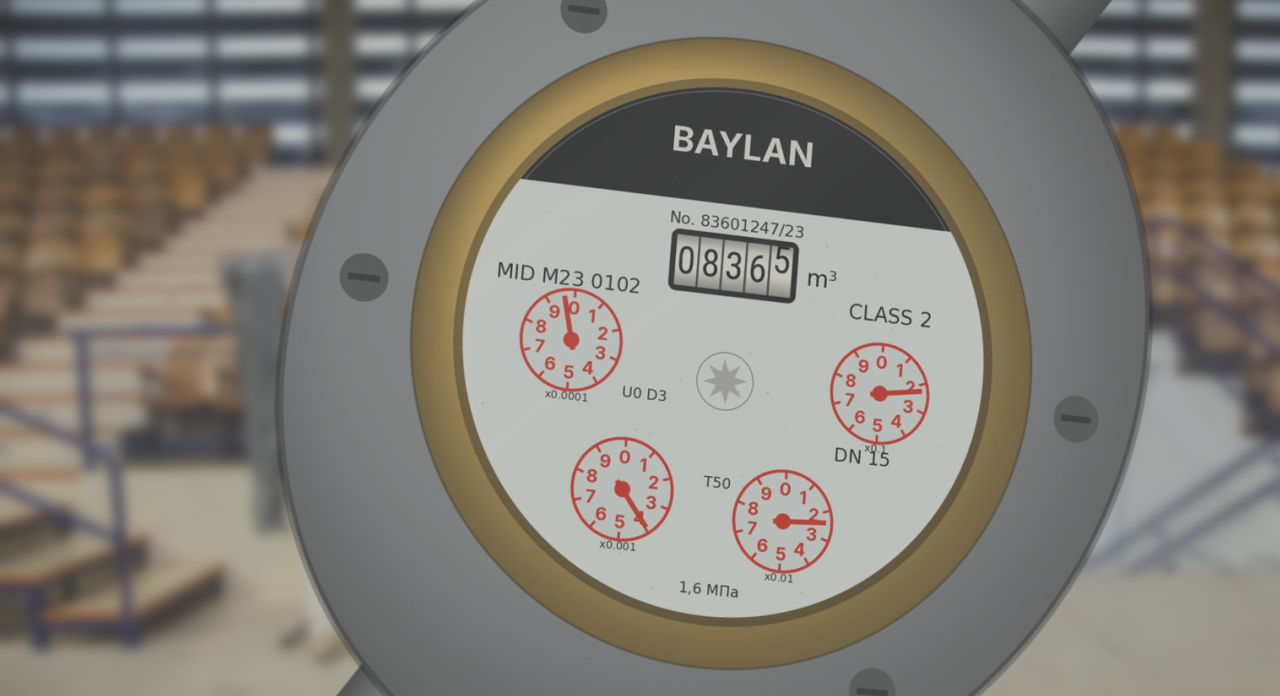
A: 8365.2239 m³
